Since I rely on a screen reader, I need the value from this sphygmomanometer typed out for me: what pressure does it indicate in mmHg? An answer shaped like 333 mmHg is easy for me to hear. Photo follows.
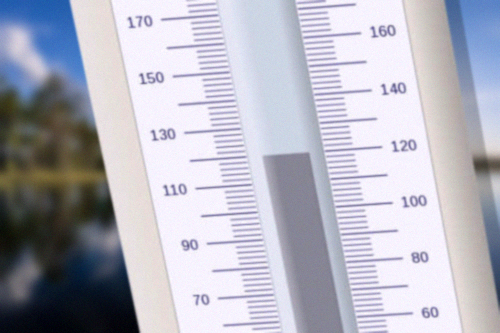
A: 120 mmHg
